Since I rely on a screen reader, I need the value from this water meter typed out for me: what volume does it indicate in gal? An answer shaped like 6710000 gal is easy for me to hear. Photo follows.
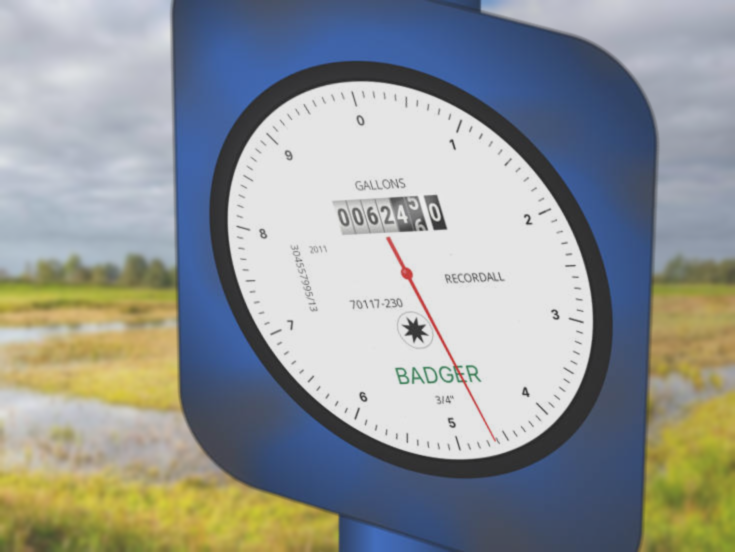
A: 62454.6 gal
